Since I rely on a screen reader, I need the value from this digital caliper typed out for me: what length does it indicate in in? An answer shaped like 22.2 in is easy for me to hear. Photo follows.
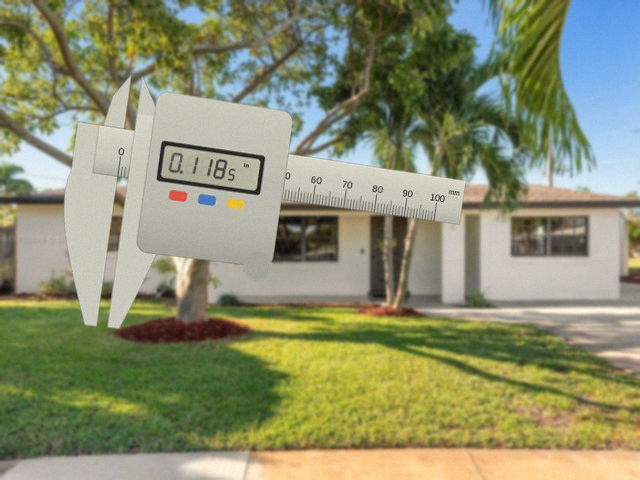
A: 0.1185 in
